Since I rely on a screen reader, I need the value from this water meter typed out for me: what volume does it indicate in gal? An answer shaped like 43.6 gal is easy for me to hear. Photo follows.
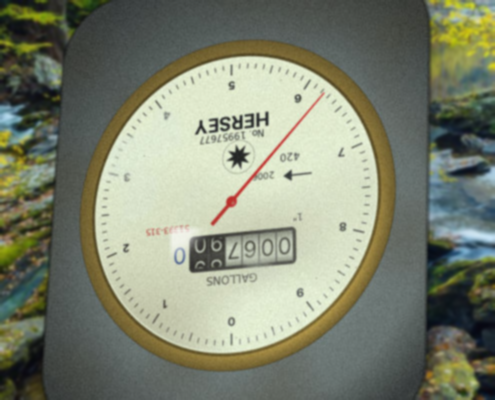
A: 67896.2 gal
